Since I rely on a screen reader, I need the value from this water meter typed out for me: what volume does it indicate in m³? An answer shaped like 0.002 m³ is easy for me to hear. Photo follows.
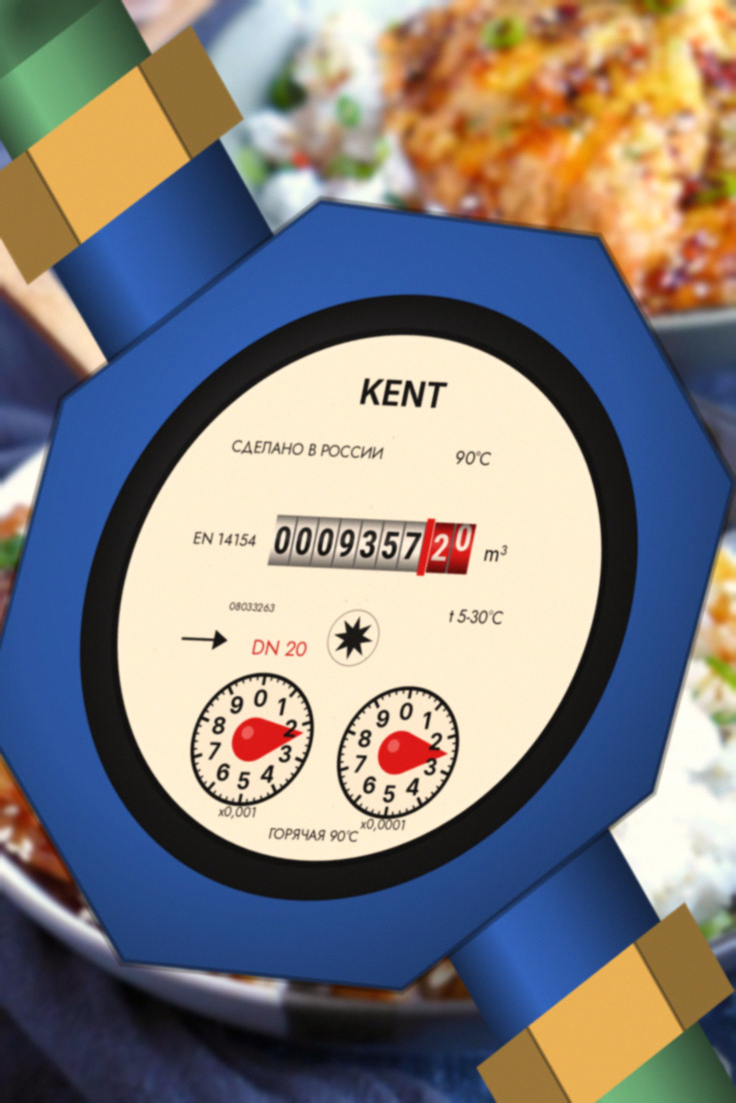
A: 9357.2022 m³
